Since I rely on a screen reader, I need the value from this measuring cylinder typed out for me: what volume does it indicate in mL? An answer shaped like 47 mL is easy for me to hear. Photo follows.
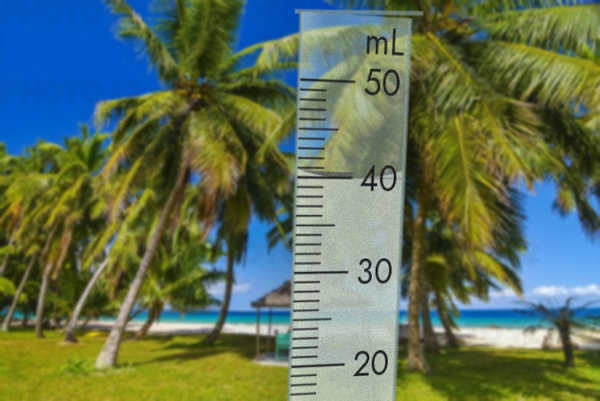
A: 40 mL
